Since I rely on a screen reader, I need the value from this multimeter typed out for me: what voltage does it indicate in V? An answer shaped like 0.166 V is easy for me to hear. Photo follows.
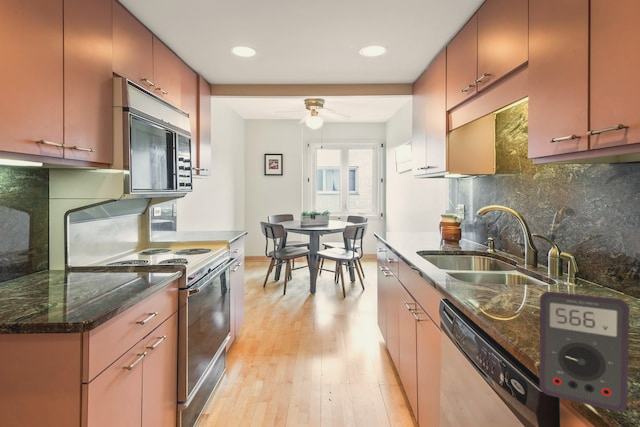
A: 566 V
